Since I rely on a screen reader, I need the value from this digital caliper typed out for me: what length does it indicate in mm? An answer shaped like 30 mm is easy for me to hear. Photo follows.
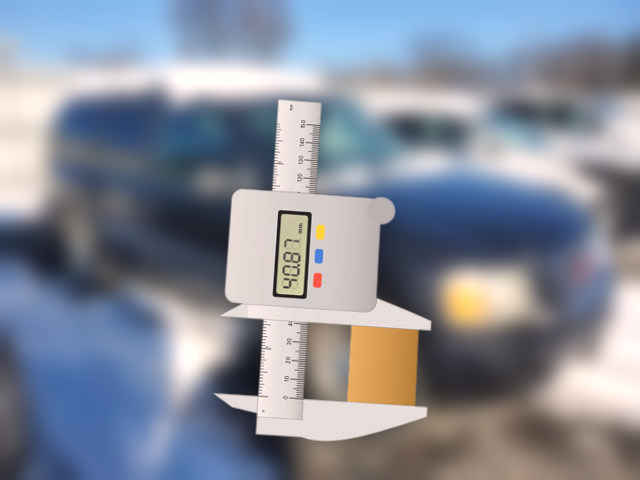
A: 40.87 mm
